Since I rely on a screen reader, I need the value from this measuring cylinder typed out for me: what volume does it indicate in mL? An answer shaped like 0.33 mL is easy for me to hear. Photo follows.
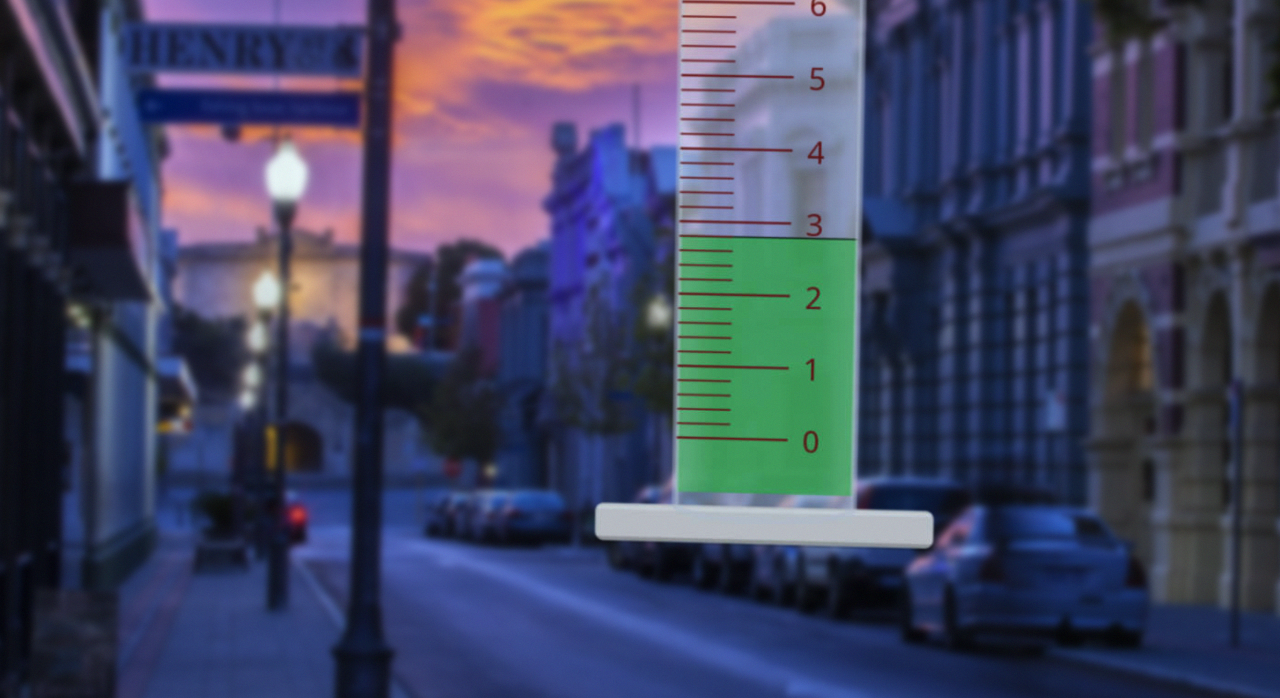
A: 2.8 mL
